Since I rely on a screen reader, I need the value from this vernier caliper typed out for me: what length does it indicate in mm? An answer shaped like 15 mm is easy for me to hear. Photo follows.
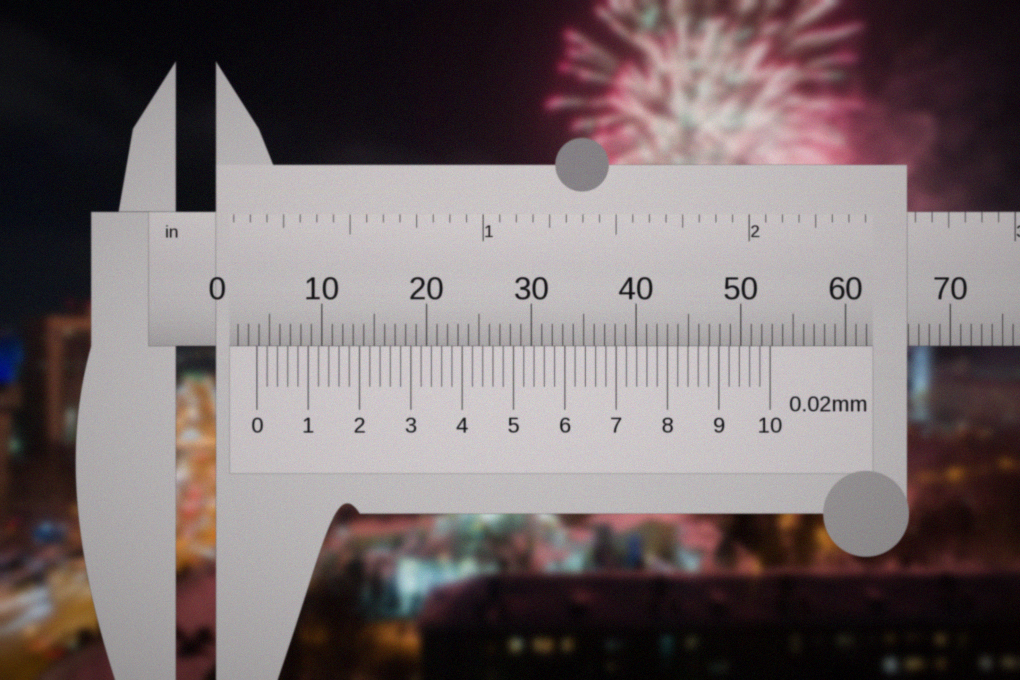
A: 3.8 mm
